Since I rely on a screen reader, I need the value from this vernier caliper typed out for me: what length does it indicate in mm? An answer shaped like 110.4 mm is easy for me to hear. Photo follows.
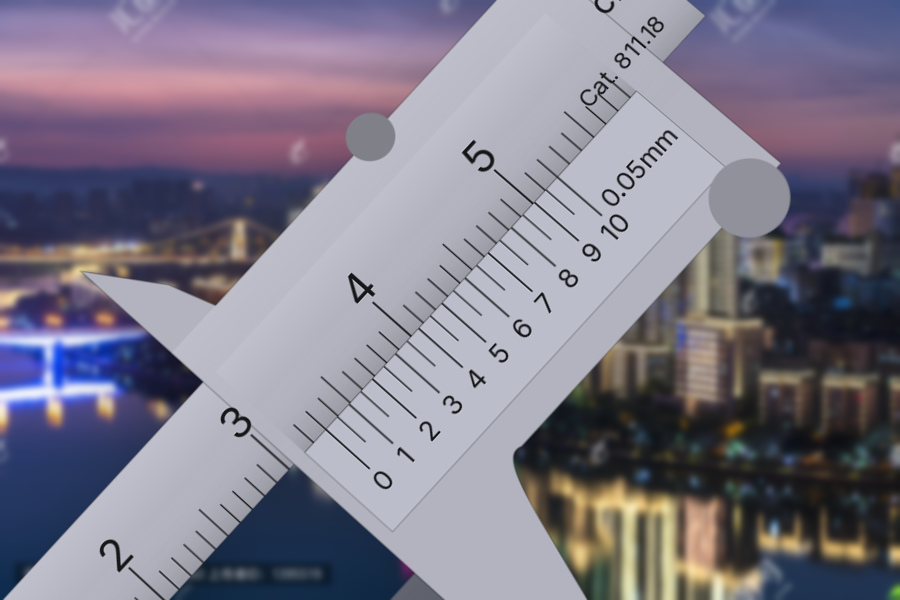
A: 33.0 mm
